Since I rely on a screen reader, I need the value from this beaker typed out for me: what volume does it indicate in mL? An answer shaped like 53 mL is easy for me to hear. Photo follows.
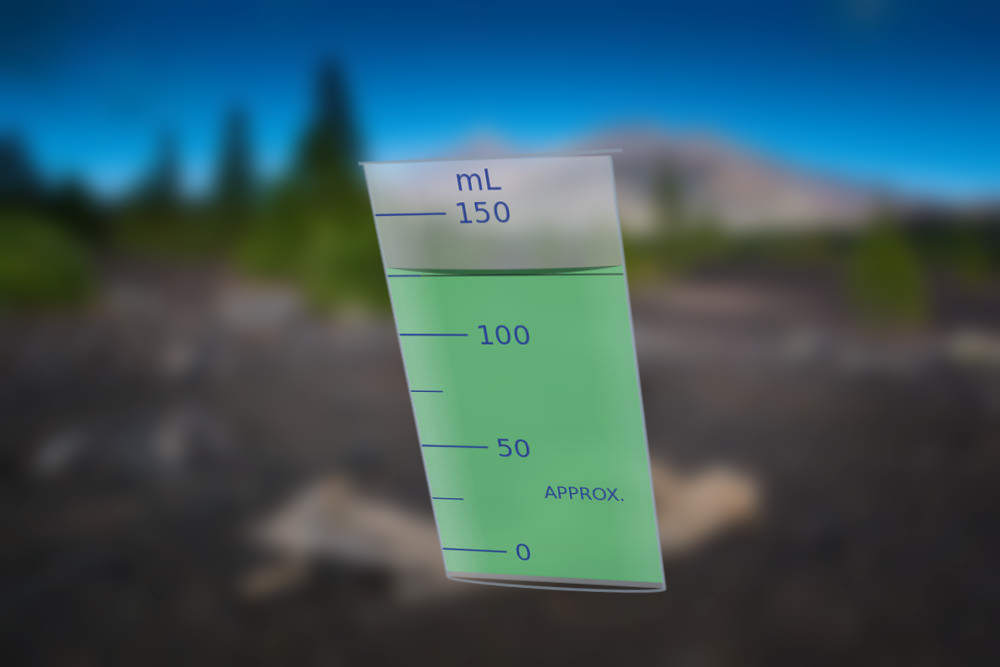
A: 125 mL
